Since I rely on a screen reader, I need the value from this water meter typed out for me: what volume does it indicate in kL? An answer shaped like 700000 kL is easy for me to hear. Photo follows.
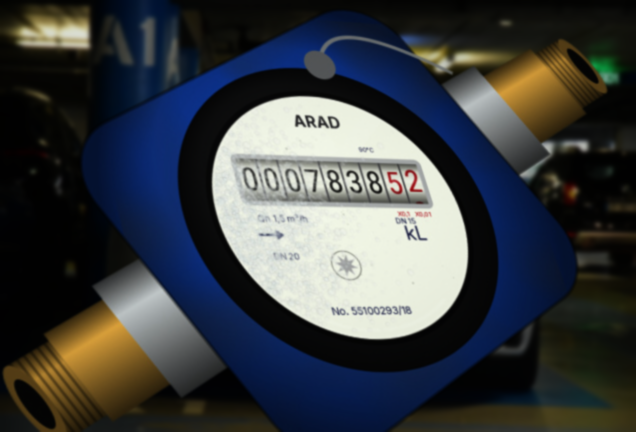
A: 7838.52 kL
